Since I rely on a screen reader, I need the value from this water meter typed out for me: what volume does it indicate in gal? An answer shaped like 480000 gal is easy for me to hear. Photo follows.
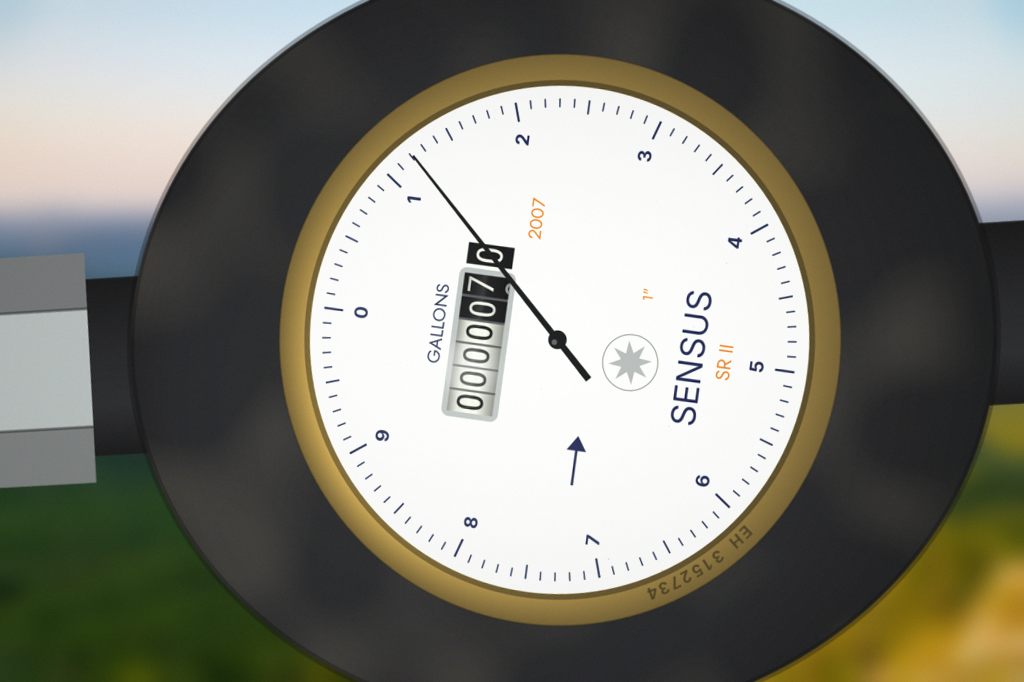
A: 71.2 gal
